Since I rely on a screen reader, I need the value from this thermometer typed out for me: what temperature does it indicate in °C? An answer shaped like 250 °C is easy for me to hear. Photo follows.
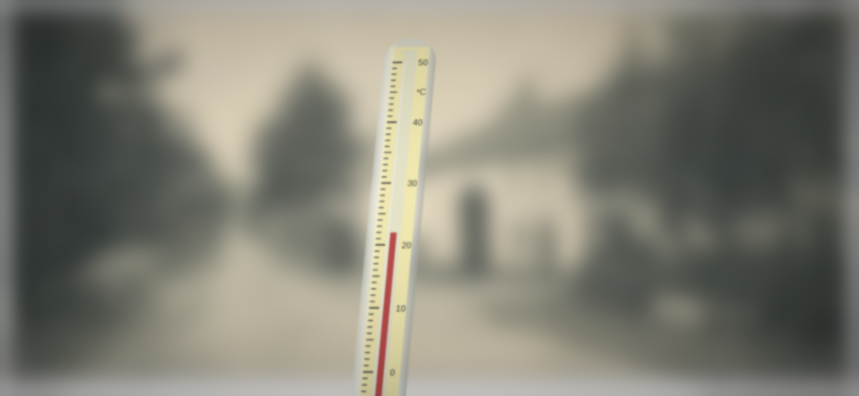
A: 22 °C
